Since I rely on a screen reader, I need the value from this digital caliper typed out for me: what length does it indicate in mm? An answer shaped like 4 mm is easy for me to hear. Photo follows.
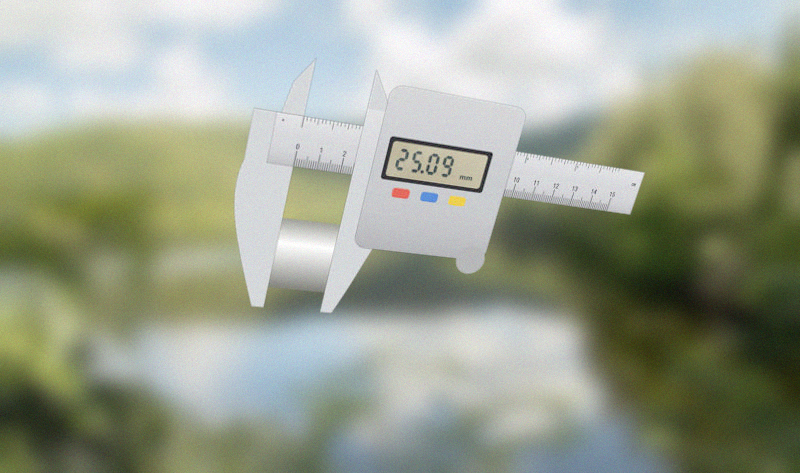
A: 25.09 mm
